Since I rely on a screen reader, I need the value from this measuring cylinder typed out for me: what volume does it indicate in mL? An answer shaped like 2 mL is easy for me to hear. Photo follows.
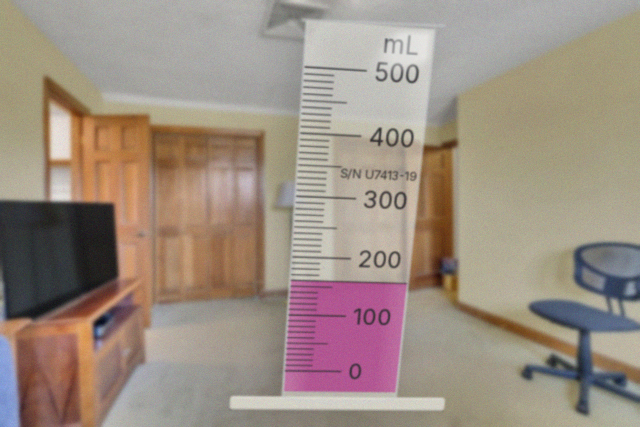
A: 160 mL
